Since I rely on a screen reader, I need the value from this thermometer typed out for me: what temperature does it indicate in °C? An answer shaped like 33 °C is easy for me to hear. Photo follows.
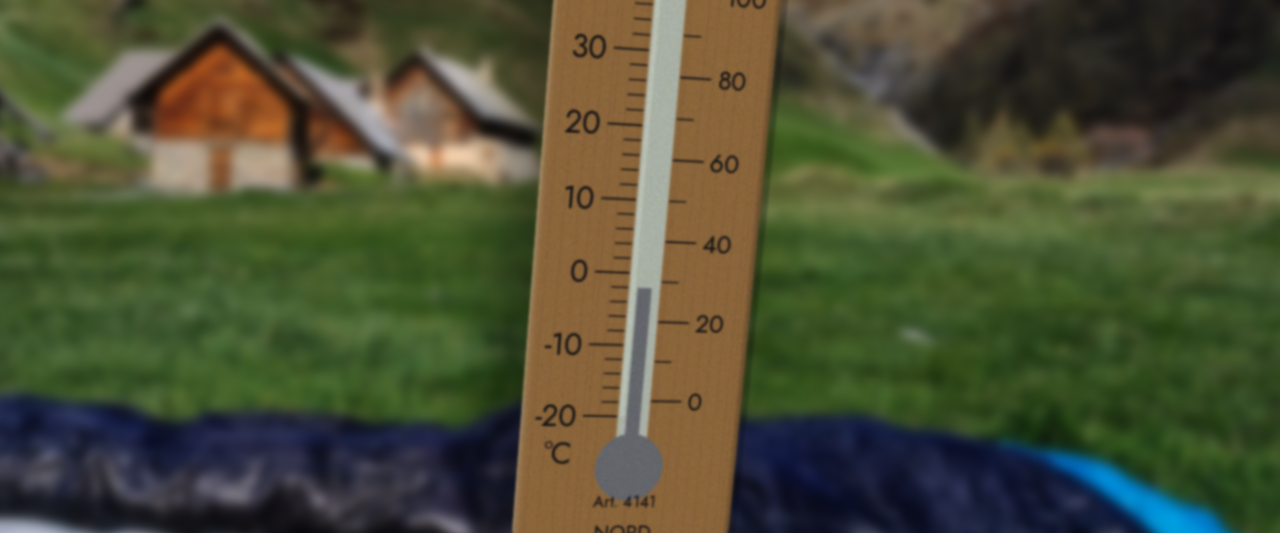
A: -2 °C
